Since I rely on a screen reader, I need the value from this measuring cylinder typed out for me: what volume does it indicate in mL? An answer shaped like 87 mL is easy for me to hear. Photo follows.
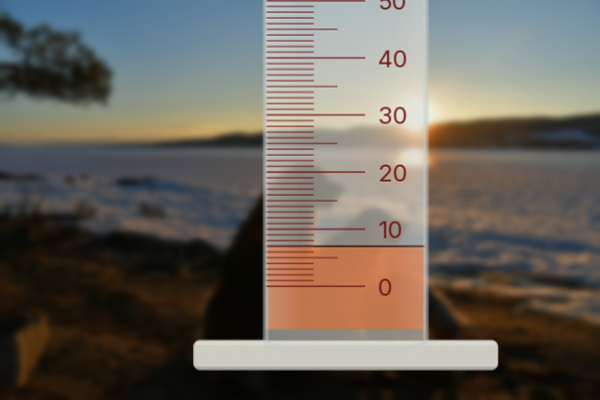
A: 7 mL
